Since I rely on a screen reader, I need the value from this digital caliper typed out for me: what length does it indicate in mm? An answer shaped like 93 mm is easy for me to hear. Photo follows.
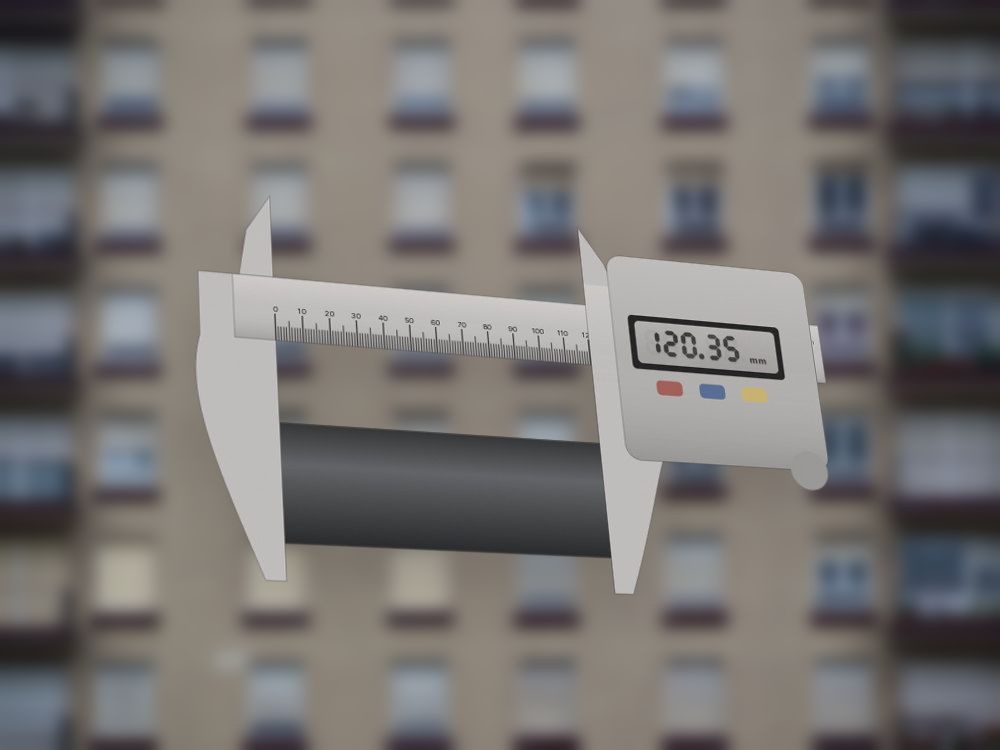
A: 120.35 mm
